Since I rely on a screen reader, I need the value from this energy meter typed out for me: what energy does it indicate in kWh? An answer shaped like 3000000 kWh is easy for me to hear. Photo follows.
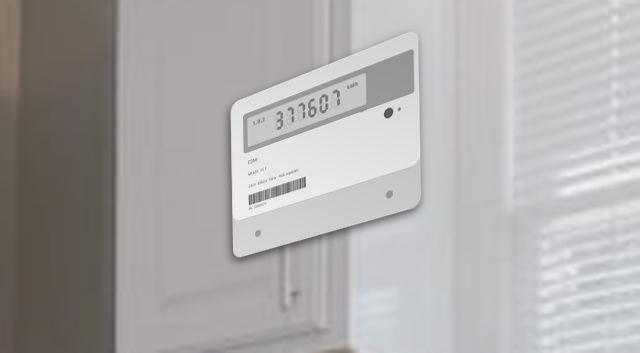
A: 377607 kWh
